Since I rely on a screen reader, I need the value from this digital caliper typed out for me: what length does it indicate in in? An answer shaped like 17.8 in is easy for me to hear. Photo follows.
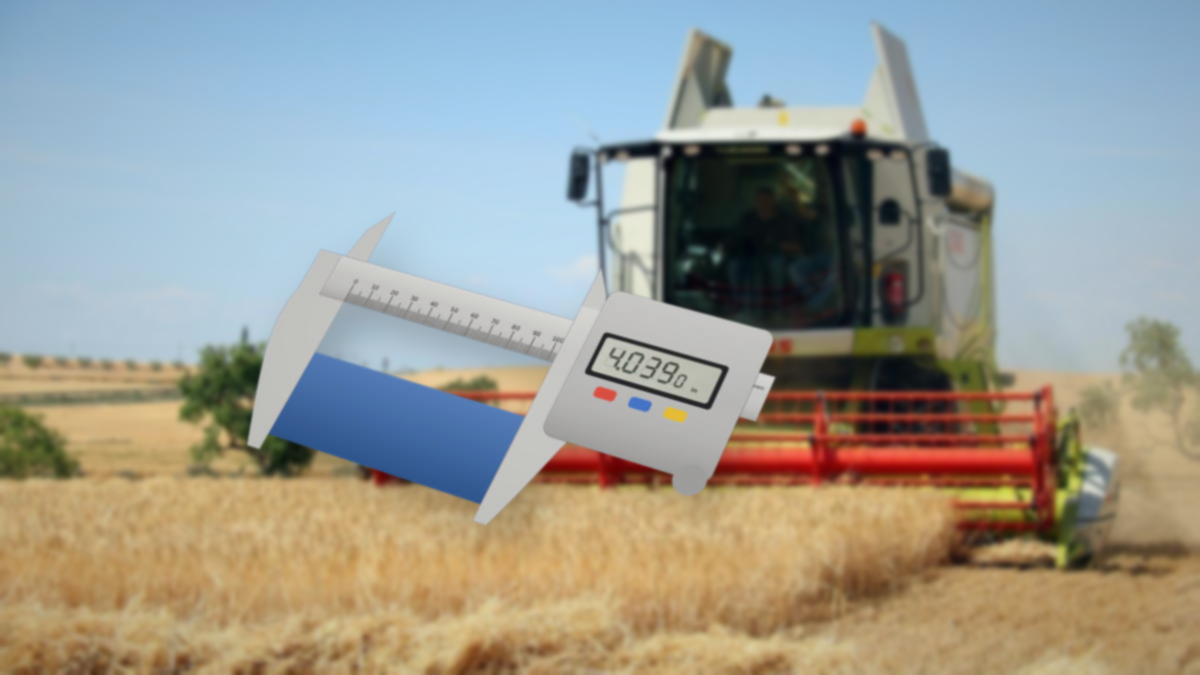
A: 4.0390 in
